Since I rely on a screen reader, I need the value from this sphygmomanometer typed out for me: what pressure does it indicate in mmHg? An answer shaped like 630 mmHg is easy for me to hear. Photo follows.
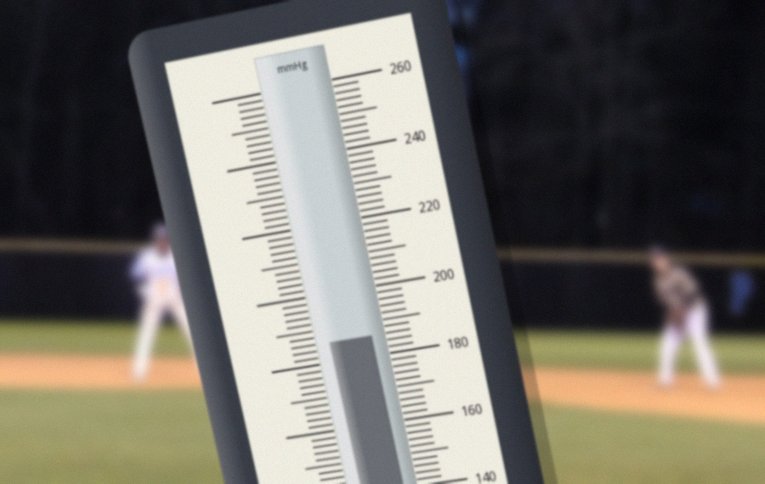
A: 186 mmHg
